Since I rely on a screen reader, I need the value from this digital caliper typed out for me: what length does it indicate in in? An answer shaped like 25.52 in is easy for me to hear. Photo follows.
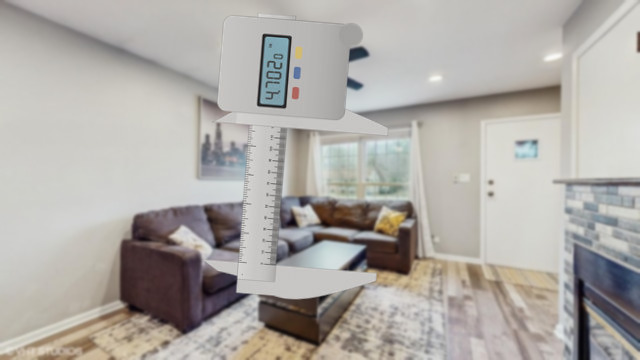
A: 4.7020 in
